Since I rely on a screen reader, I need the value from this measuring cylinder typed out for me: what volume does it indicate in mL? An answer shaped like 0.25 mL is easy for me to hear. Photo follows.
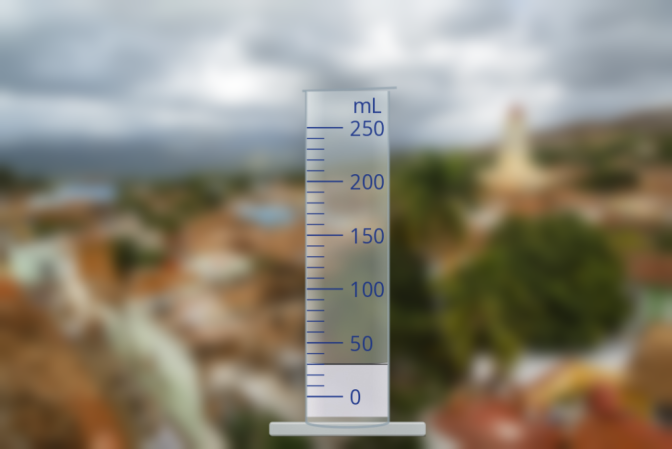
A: 30 mL
